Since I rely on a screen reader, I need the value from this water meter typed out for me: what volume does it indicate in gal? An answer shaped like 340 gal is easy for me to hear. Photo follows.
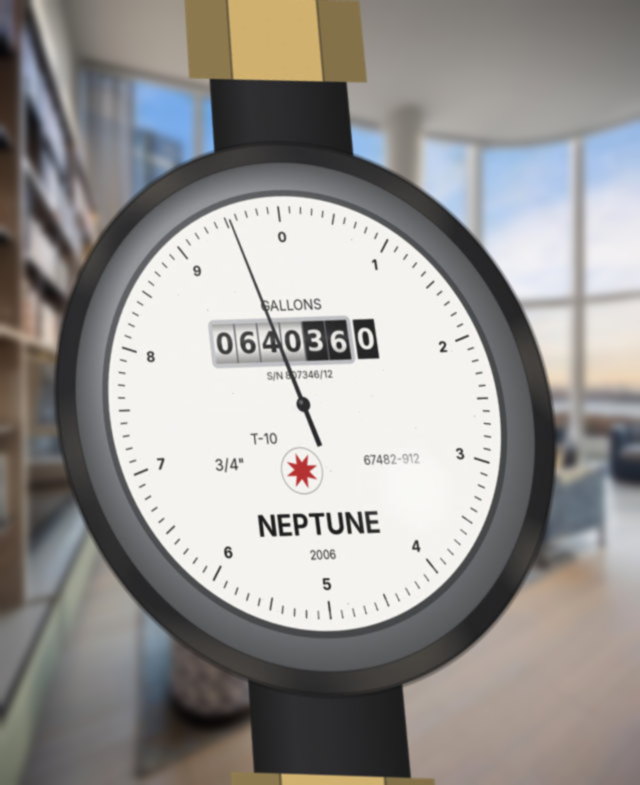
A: 640359.5 gal
